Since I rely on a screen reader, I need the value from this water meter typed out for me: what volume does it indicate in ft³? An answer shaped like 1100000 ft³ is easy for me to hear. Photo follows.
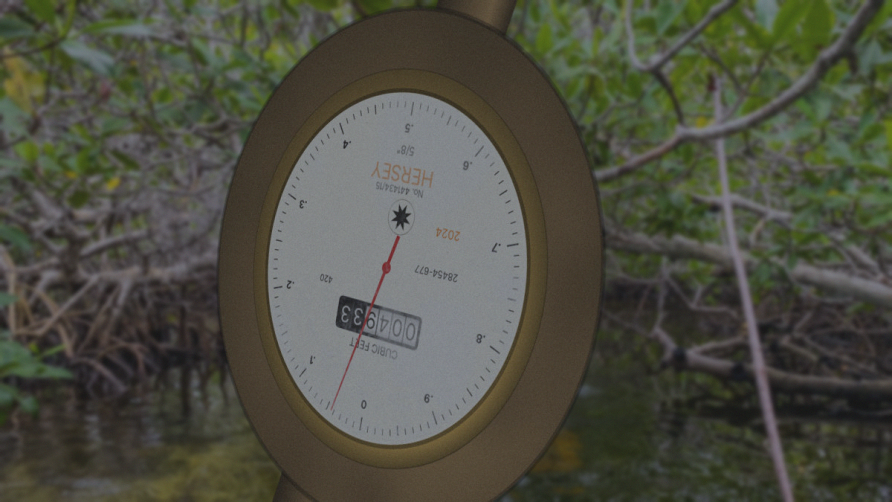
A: 4933.04 ft³
